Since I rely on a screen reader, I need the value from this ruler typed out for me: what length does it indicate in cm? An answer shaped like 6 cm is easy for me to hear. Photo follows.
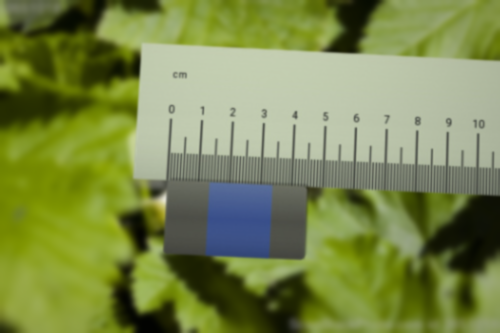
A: 4.5 cm
